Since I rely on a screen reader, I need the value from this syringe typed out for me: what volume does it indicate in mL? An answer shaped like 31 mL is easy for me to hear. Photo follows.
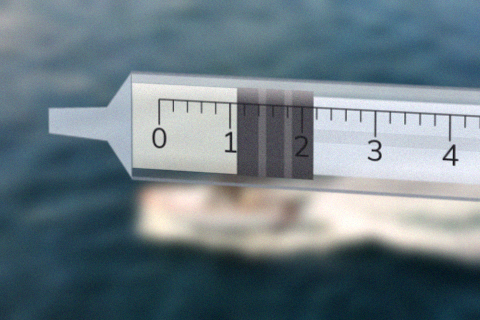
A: 1.1 mL
